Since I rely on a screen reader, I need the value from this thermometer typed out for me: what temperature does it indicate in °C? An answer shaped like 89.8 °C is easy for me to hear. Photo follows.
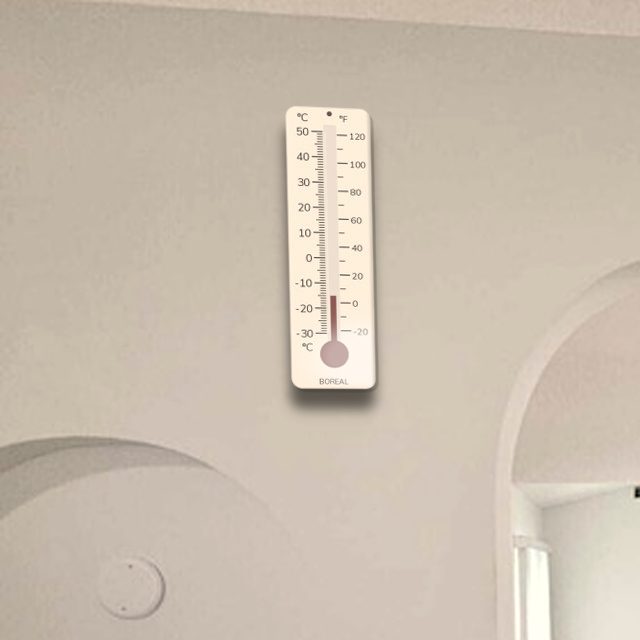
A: -15 °C
